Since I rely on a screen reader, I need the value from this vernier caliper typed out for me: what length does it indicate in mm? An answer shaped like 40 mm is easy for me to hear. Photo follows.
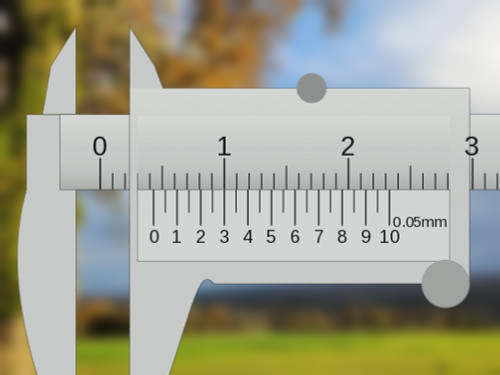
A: 4.3 mm
